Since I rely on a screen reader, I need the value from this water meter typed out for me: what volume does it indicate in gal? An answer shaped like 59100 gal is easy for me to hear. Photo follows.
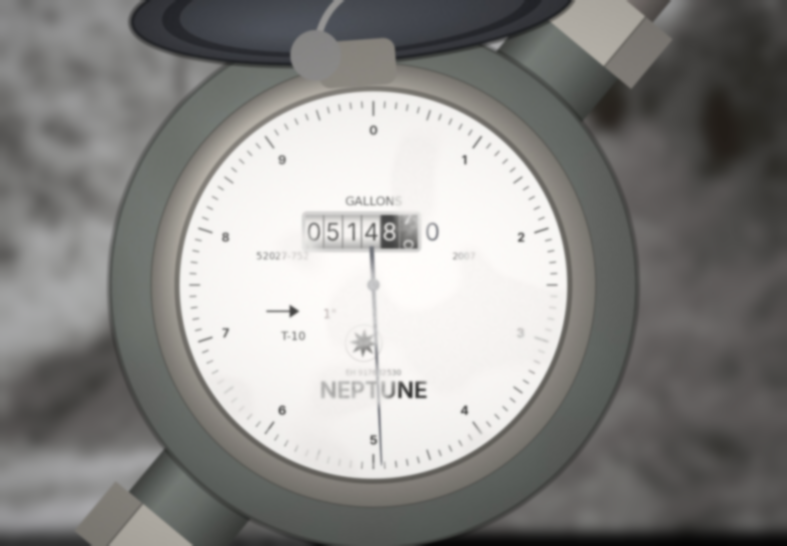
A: 514874.9 gal
